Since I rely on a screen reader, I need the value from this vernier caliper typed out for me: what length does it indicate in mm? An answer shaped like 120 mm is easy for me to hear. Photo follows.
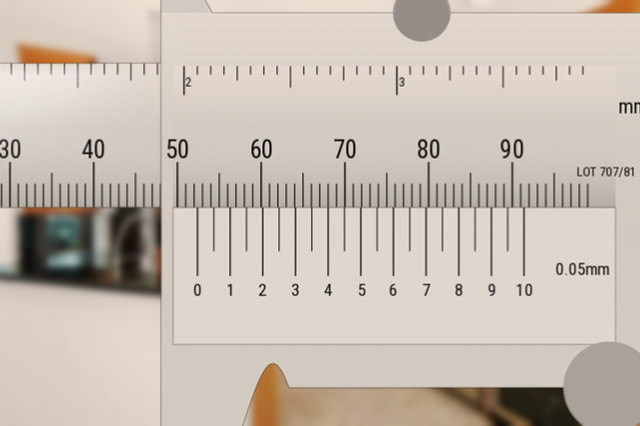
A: 52.4 mm
